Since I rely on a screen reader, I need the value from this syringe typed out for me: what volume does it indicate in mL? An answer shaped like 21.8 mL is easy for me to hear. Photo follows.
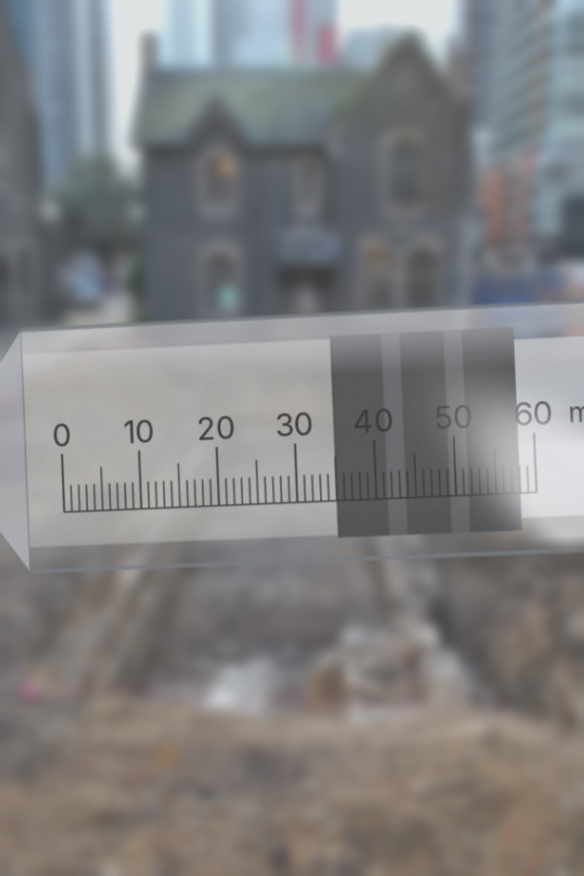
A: 35 mL
